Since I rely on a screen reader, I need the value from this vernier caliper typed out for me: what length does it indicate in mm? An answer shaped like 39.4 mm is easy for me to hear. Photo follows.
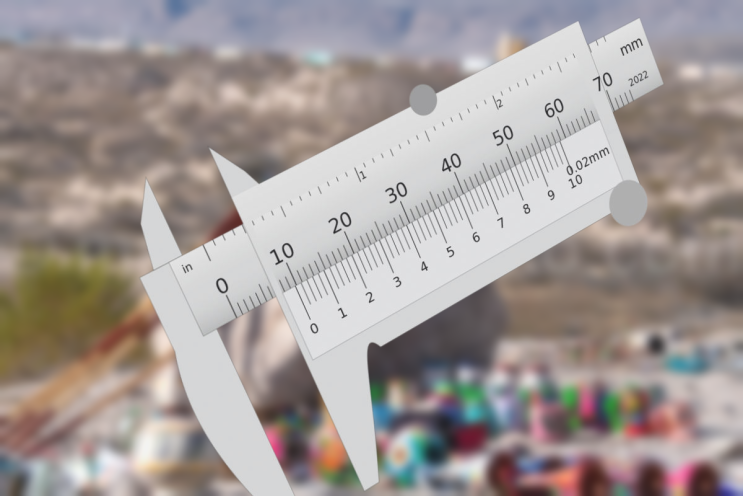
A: 9.8 mm
